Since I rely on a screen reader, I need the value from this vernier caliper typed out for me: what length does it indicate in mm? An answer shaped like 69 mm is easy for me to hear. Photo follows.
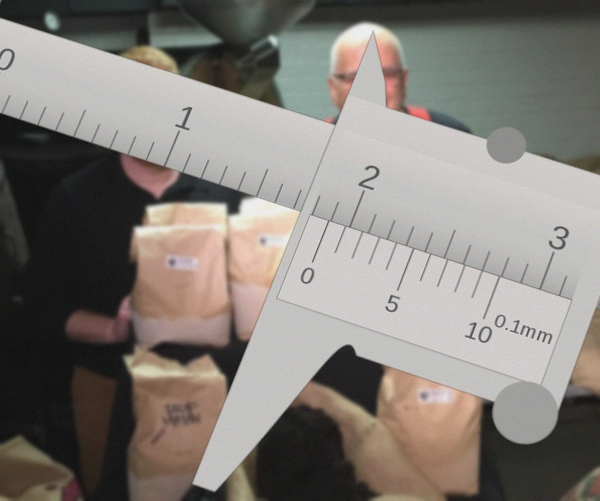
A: 18.9 mm
